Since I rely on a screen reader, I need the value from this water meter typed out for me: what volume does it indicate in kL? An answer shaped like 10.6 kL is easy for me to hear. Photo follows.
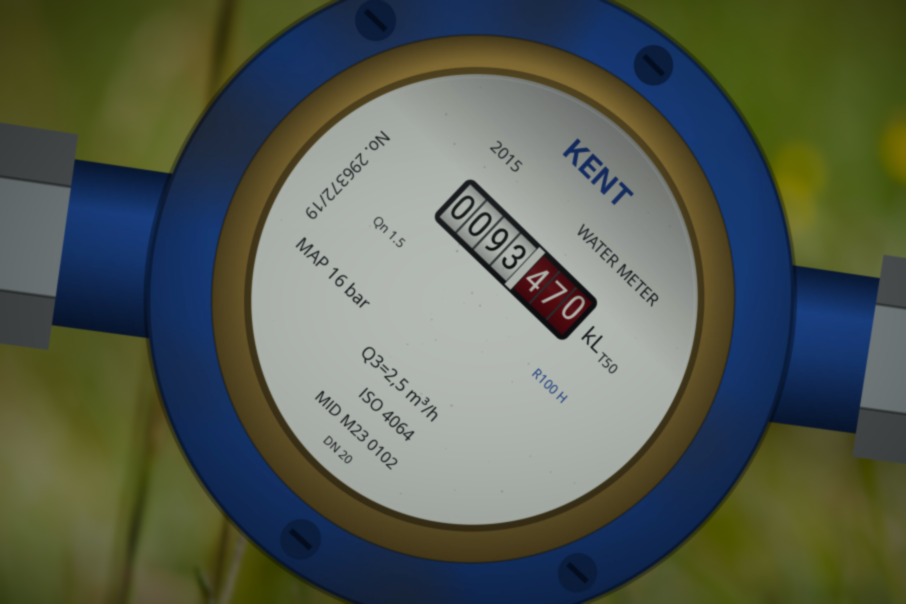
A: 93.470 kL
